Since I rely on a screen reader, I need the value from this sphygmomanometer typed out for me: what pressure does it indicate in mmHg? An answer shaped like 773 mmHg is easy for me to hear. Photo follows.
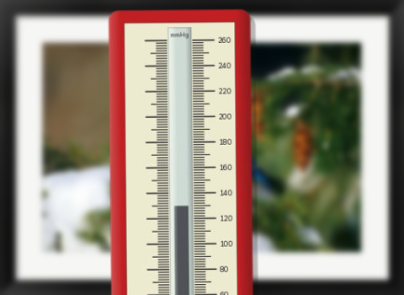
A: 130 mmHg
